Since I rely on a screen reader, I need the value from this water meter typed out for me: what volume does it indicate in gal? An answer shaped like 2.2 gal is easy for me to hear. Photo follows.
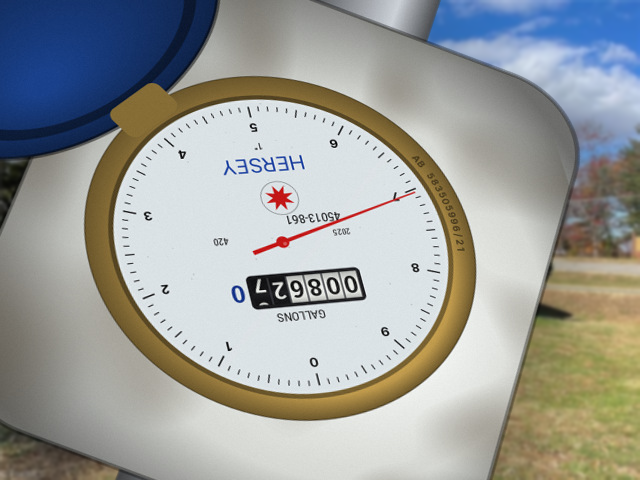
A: 86267.0 gal
